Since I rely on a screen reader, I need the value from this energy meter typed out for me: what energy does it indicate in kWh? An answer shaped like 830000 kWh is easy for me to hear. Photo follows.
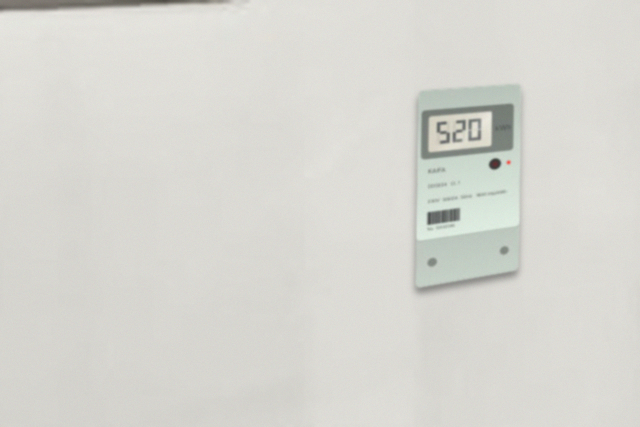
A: 520 kWh
